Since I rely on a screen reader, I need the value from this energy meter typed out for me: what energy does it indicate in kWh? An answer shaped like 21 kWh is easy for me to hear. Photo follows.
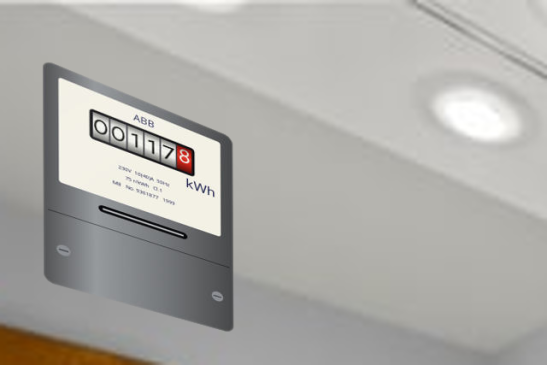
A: 117.8 kWh
